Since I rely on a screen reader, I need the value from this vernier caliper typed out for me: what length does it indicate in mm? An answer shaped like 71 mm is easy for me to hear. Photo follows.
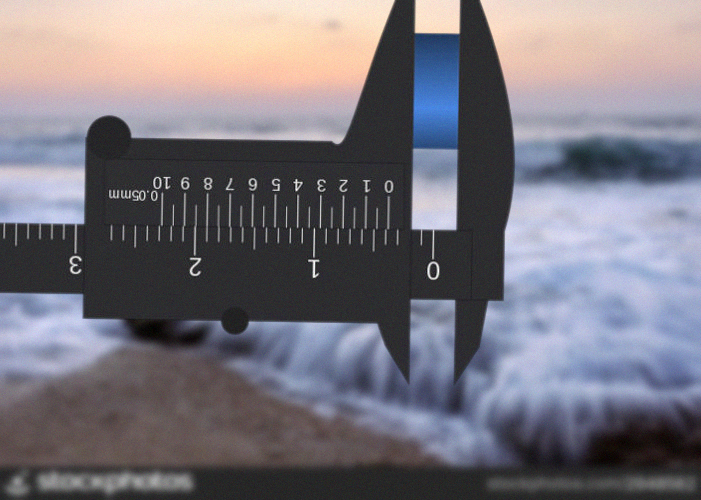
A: 3.8 mm
